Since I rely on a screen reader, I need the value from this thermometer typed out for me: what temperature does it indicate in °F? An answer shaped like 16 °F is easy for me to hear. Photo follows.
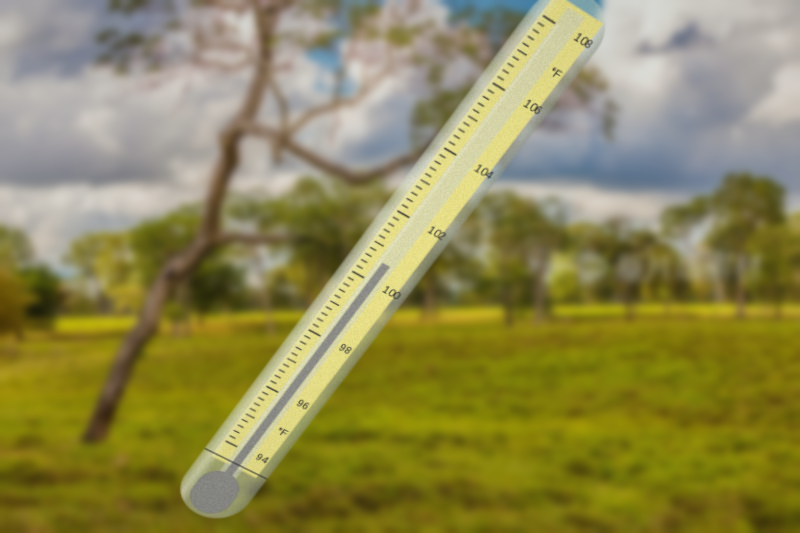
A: 100.6 °F
